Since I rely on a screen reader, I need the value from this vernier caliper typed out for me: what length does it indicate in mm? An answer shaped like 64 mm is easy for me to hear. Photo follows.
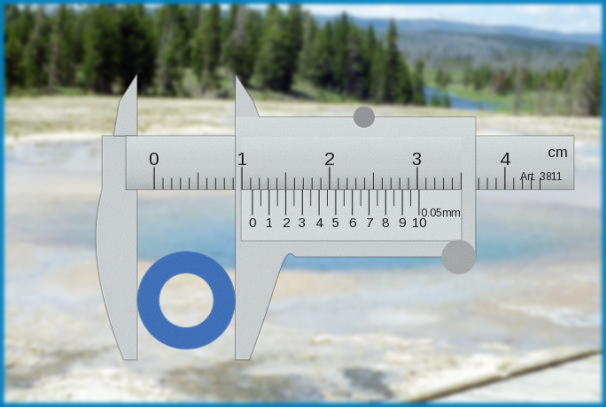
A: 11.2 mm
